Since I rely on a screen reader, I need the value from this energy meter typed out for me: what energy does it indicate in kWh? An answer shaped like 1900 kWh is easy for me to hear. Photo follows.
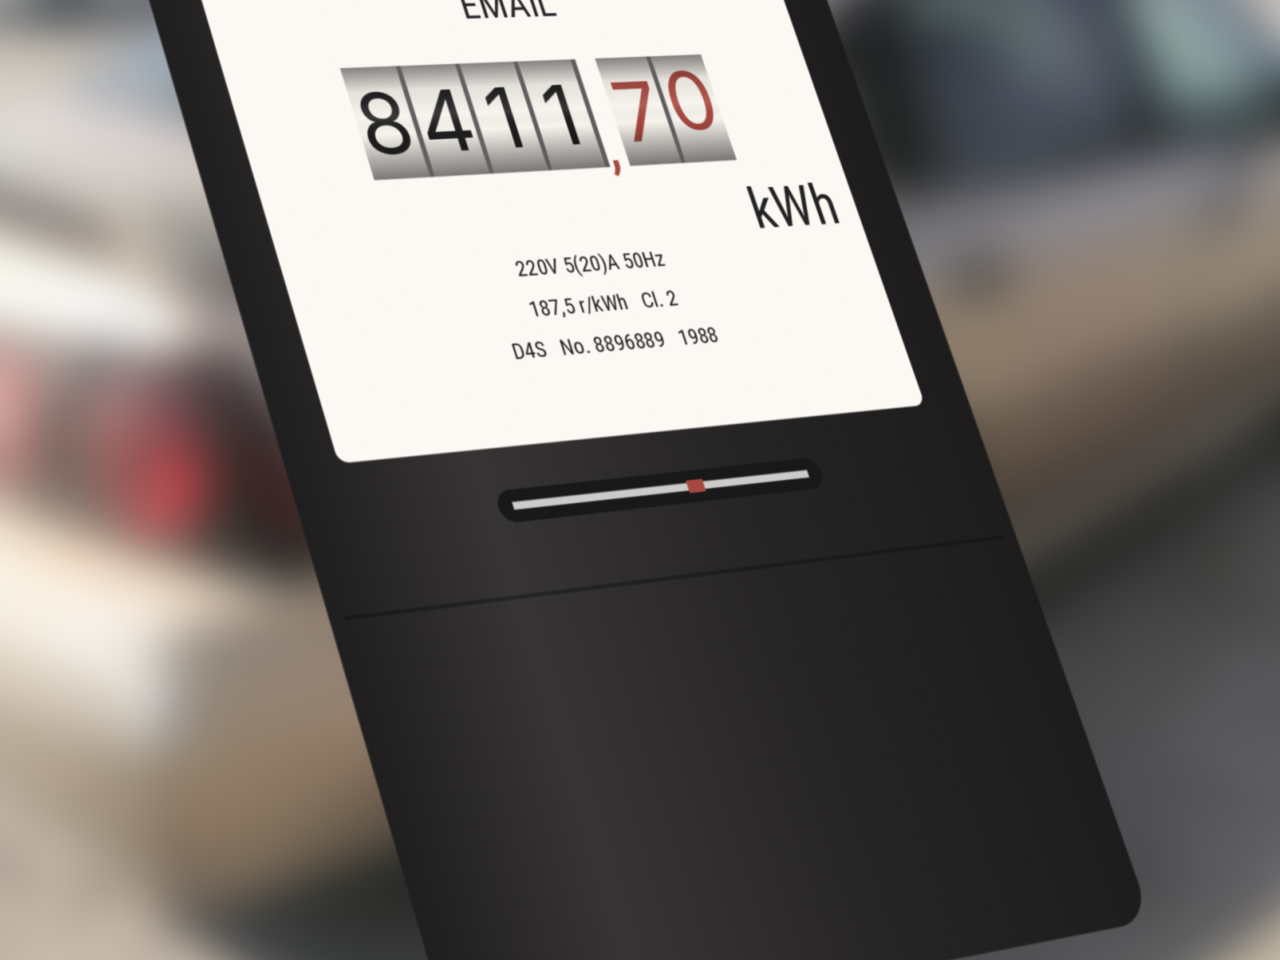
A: 8411.70 kWh
